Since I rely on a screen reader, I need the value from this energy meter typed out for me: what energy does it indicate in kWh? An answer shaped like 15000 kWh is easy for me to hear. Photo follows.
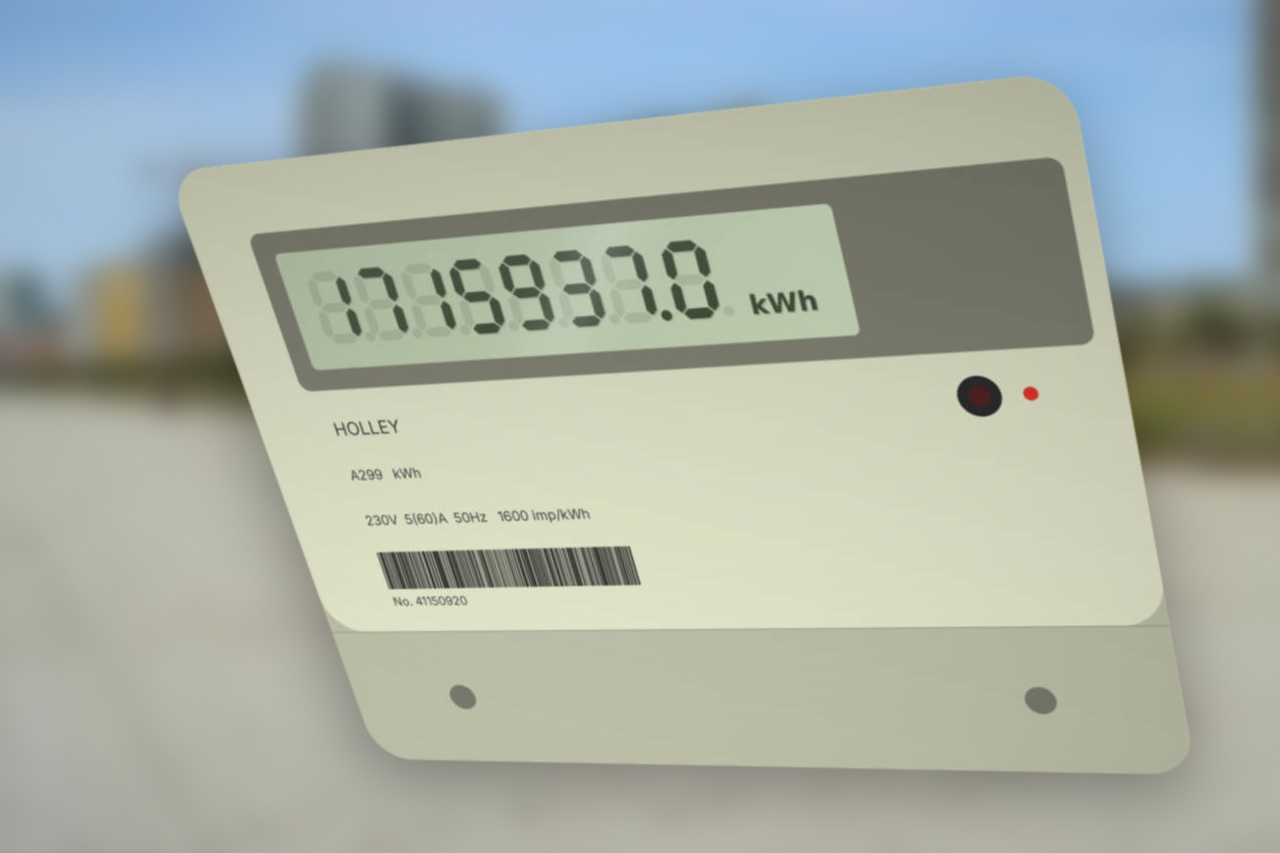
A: 1715937.0 kWh
